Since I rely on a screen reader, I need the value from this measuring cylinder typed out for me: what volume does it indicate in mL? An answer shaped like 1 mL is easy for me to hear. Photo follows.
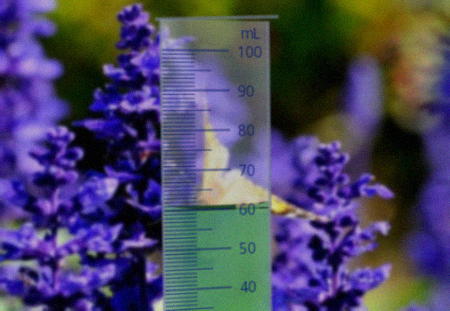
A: 60 mL
